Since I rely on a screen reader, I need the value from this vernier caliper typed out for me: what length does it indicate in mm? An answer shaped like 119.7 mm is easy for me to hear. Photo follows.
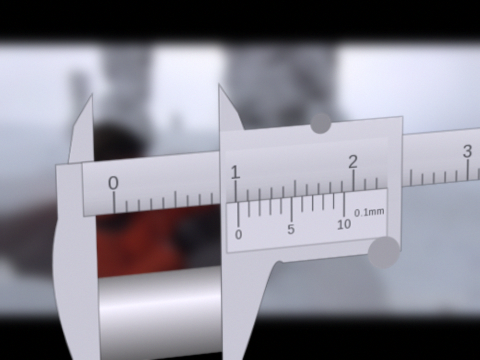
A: 10.2 mm
